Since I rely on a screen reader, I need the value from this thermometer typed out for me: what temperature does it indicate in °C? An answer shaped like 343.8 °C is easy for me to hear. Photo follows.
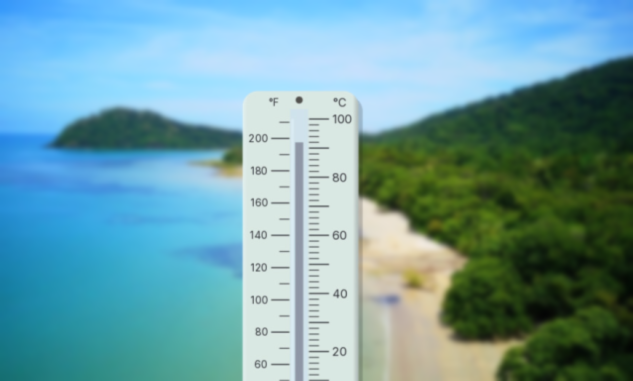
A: 92 °C
